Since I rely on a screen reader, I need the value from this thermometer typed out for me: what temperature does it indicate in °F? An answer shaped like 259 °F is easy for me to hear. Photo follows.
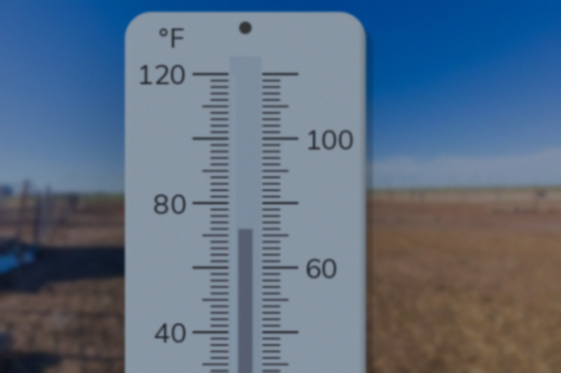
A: 72 °F
